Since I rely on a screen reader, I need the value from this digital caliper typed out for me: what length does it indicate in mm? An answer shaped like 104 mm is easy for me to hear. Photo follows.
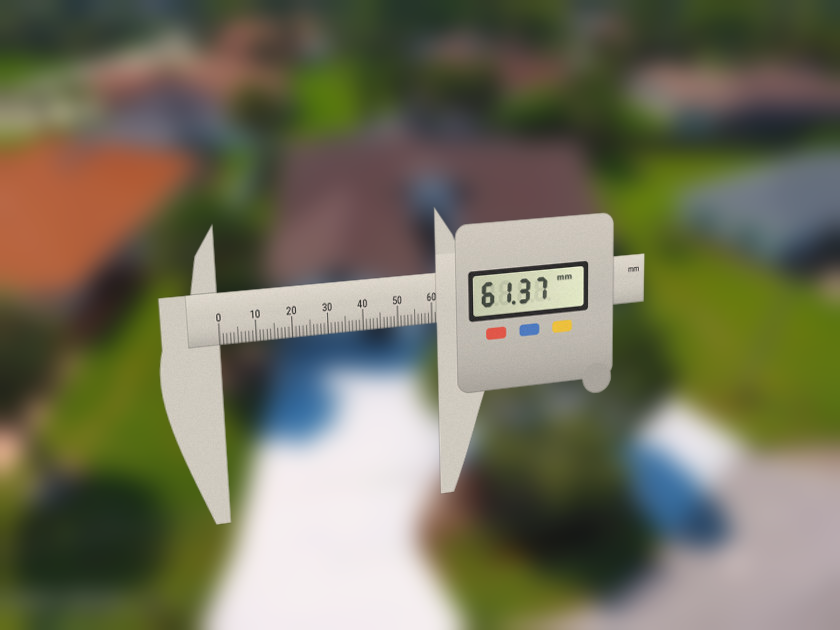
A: 61.37 mm
